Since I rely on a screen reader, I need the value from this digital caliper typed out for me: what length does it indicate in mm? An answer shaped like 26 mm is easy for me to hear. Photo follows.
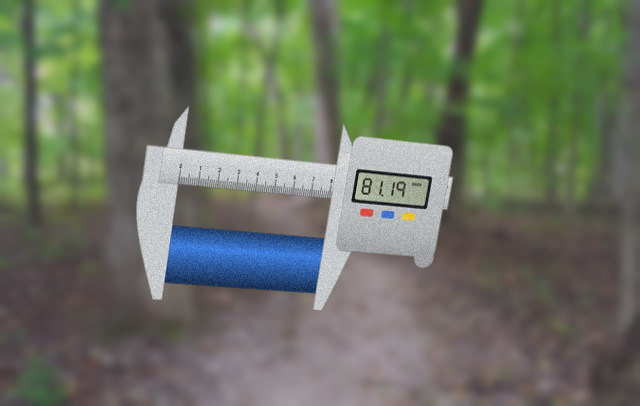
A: 81.19 mm
